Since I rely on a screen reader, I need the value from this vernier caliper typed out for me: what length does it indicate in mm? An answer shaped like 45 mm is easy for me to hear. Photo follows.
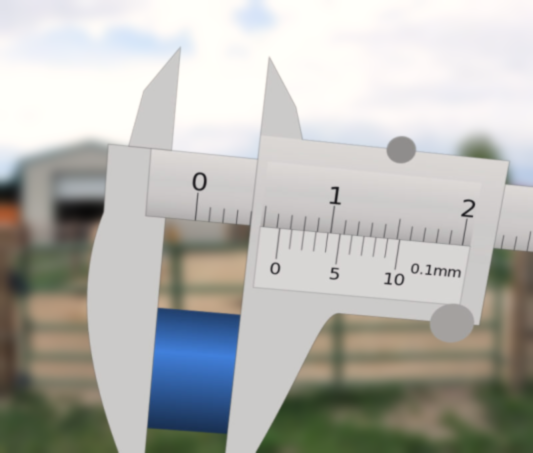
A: 6.2 mm
